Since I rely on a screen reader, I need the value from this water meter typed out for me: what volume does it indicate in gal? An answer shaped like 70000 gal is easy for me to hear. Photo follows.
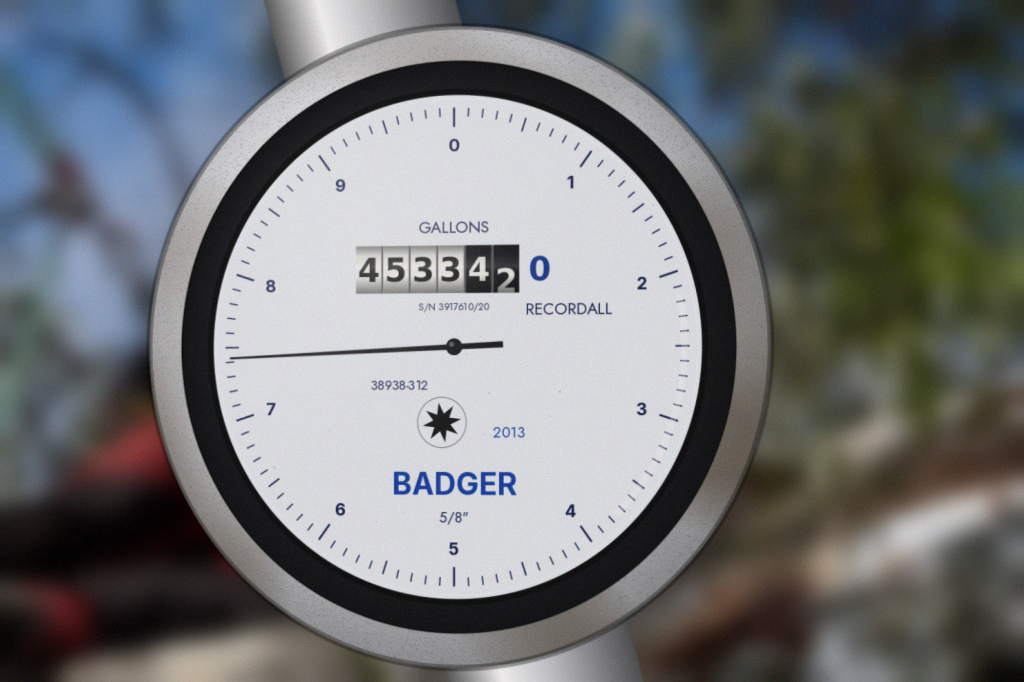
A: 4533417.4 gal
